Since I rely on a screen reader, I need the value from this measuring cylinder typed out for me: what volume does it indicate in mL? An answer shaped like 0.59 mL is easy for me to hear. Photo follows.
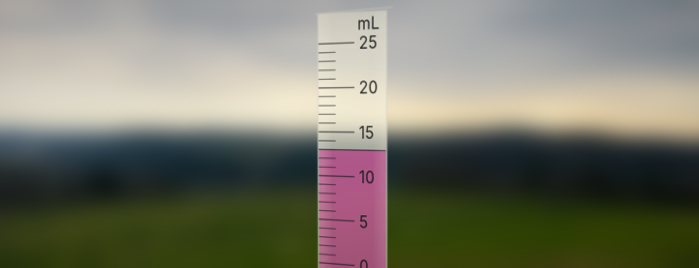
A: 13 mL
